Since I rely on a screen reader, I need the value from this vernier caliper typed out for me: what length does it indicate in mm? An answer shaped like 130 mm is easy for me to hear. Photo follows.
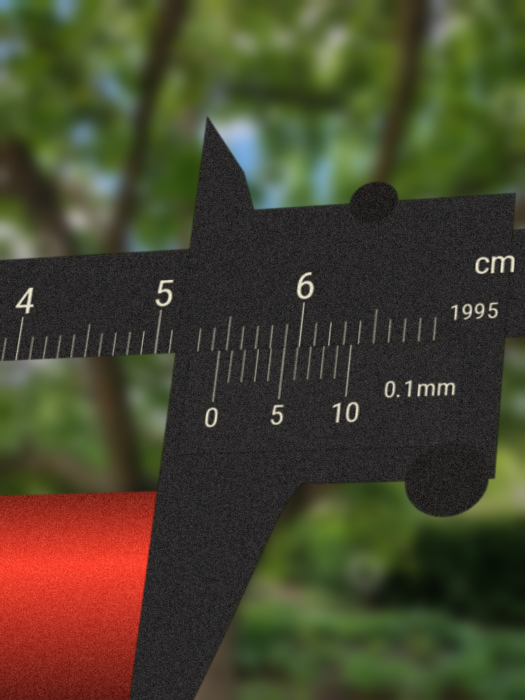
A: 54.5 mm
